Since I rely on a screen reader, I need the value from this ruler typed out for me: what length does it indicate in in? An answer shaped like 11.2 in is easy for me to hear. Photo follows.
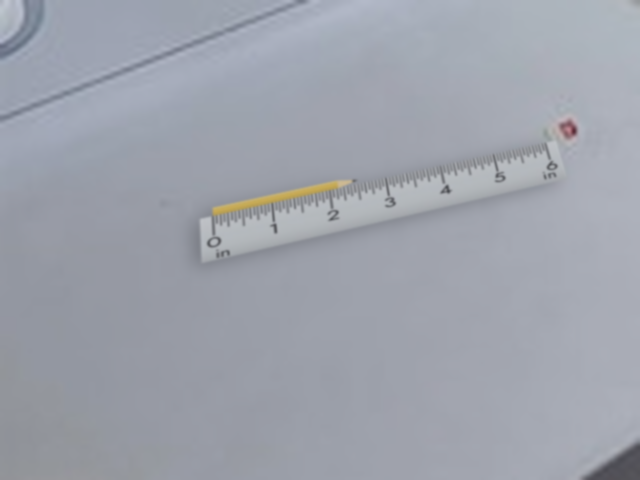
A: 2.5 in
